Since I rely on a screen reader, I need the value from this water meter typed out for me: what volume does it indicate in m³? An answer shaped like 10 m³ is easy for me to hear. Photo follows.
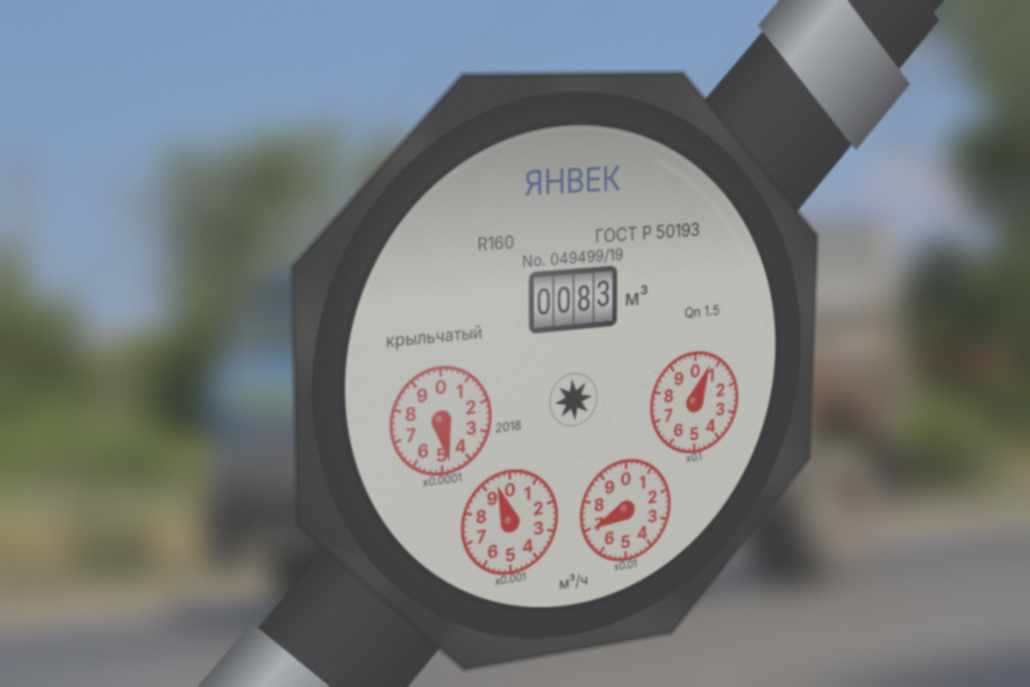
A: 83.0694 m³
